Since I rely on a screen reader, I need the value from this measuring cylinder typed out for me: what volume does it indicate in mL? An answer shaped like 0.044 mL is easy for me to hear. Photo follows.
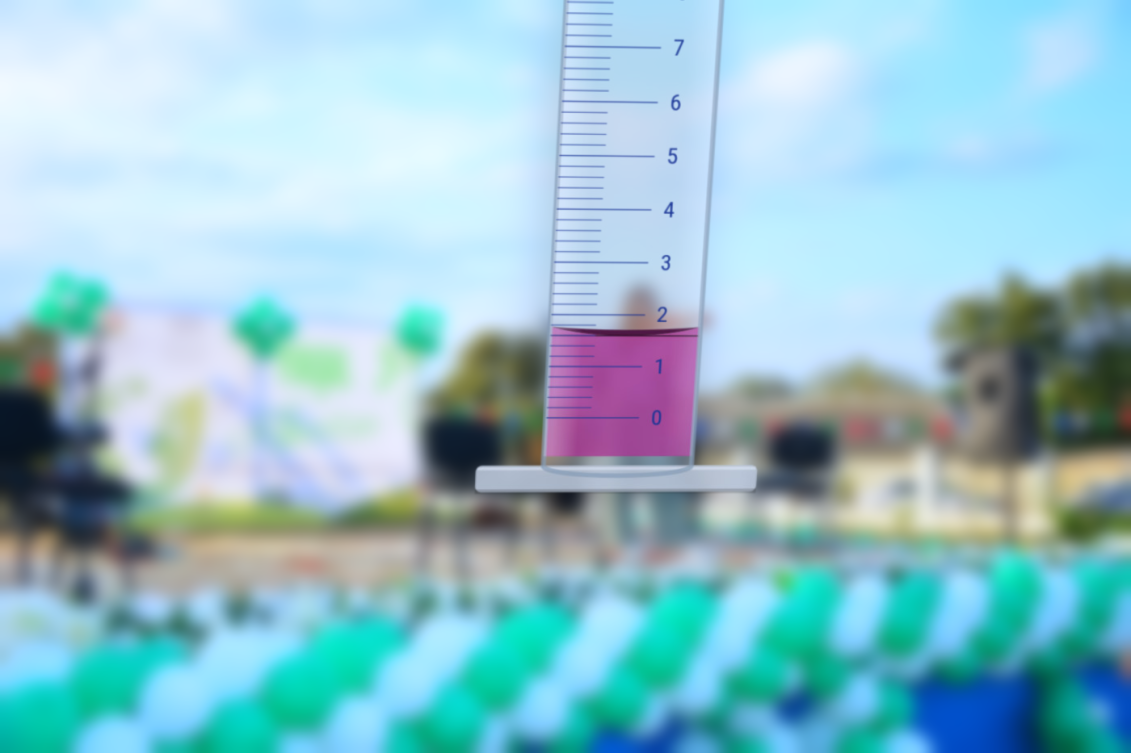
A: 1.6 mL
